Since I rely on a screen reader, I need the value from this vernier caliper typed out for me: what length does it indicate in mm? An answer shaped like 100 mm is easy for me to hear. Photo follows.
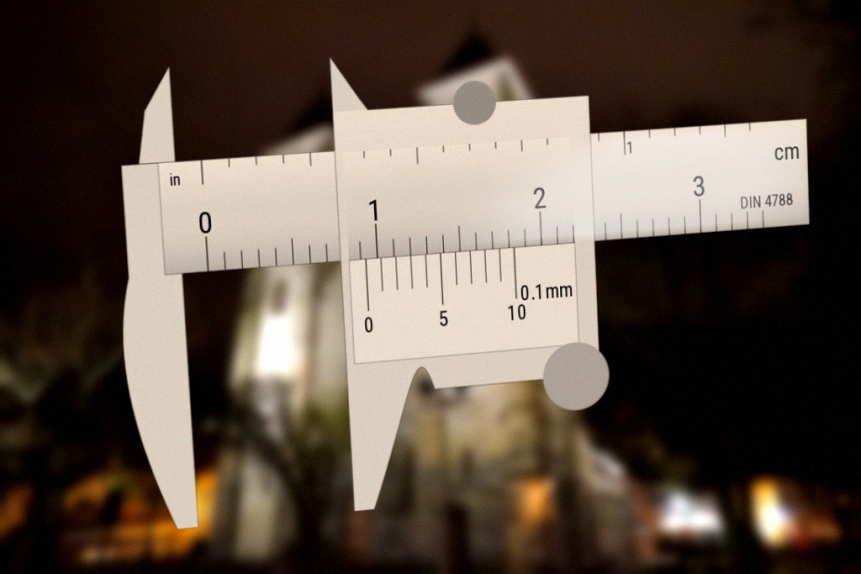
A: 9.3 mm
